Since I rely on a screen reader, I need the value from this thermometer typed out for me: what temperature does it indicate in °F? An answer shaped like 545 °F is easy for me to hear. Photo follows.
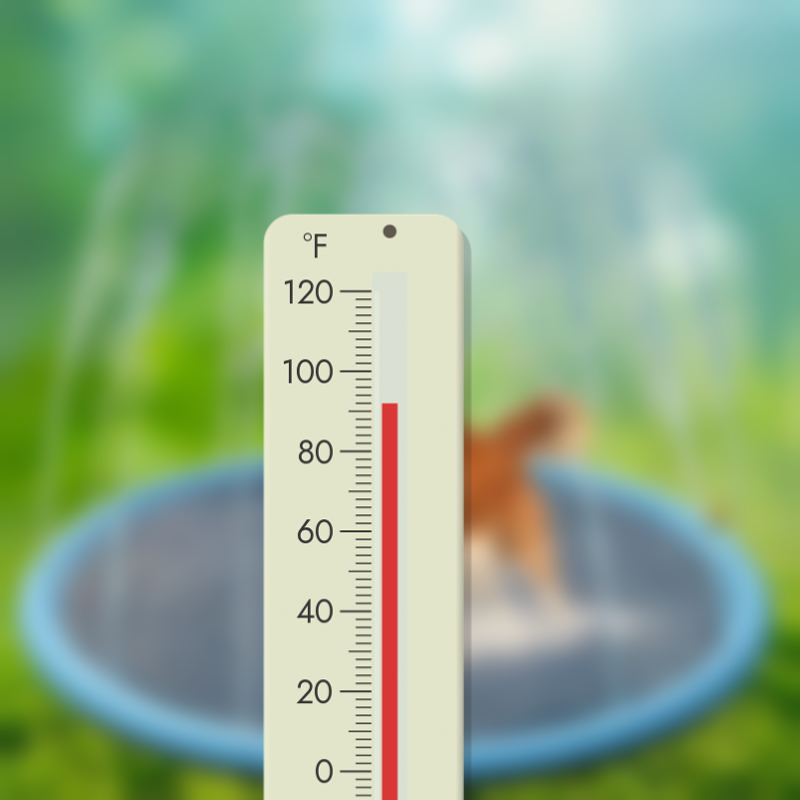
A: 92 °F
